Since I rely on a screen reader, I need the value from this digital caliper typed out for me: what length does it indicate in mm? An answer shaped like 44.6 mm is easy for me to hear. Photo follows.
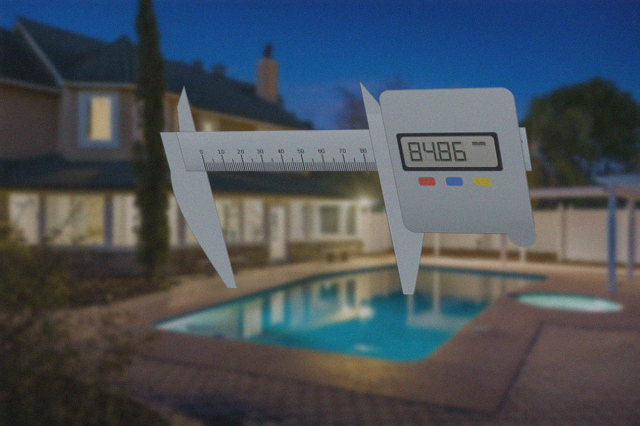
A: 84.86 mm
